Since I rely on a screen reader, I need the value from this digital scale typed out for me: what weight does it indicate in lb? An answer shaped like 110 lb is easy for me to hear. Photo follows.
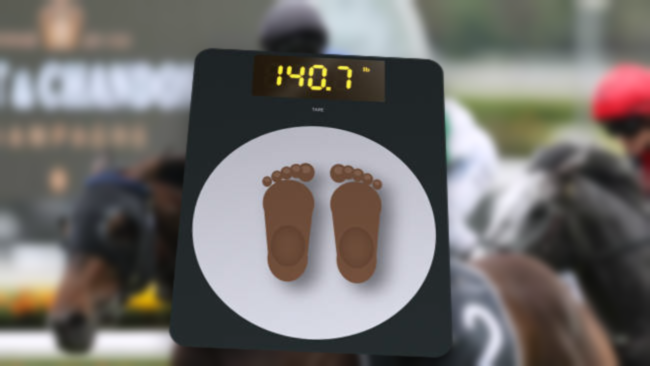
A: 140.7 lb
